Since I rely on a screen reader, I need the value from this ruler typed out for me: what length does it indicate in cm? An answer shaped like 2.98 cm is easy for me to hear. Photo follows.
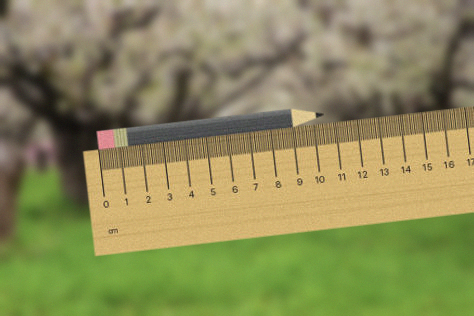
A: 10.5 cm
